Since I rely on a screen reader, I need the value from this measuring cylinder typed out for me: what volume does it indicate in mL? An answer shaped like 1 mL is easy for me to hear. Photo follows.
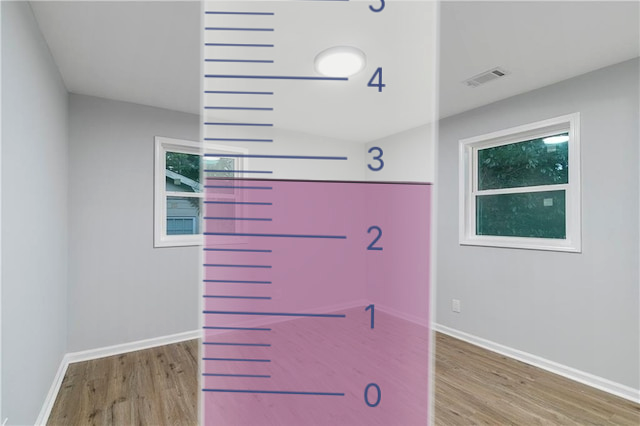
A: 2.7 mL
